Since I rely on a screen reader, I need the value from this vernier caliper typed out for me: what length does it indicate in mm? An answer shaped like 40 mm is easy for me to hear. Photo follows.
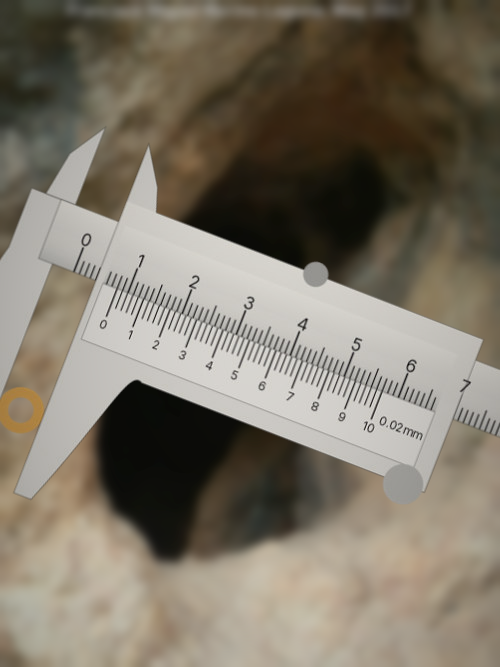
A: 8.0 mm
